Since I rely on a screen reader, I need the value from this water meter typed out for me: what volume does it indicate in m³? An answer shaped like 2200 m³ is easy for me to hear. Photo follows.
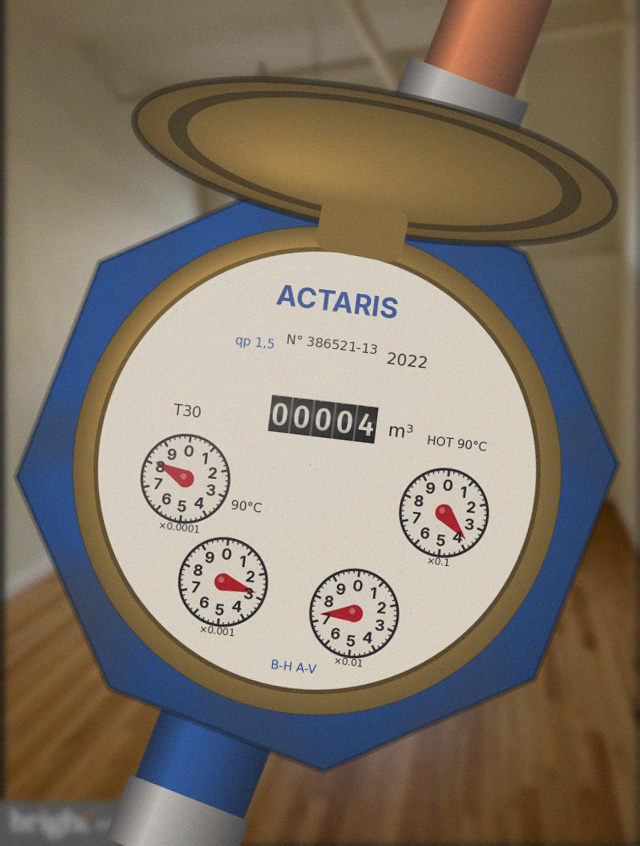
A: 4.3728 m³
